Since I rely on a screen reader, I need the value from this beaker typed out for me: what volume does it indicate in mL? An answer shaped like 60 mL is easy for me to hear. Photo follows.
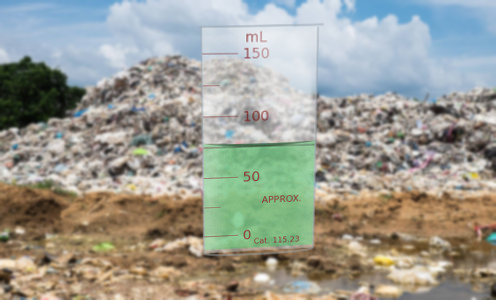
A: 75 mL
